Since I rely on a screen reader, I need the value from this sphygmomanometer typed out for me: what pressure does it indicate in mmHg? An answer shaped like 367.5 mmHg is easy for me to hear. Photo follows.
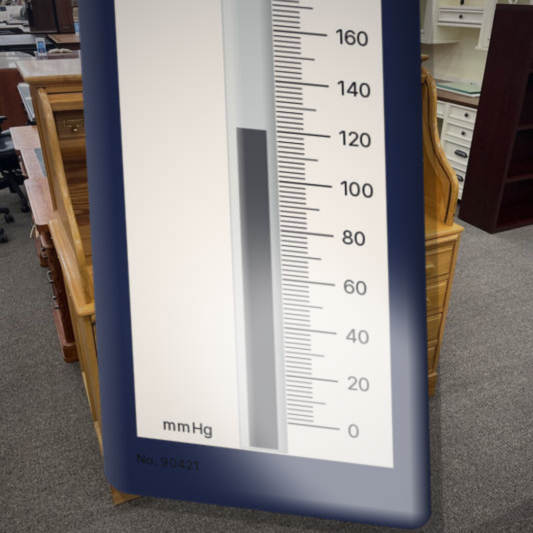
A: 120 mmHg
